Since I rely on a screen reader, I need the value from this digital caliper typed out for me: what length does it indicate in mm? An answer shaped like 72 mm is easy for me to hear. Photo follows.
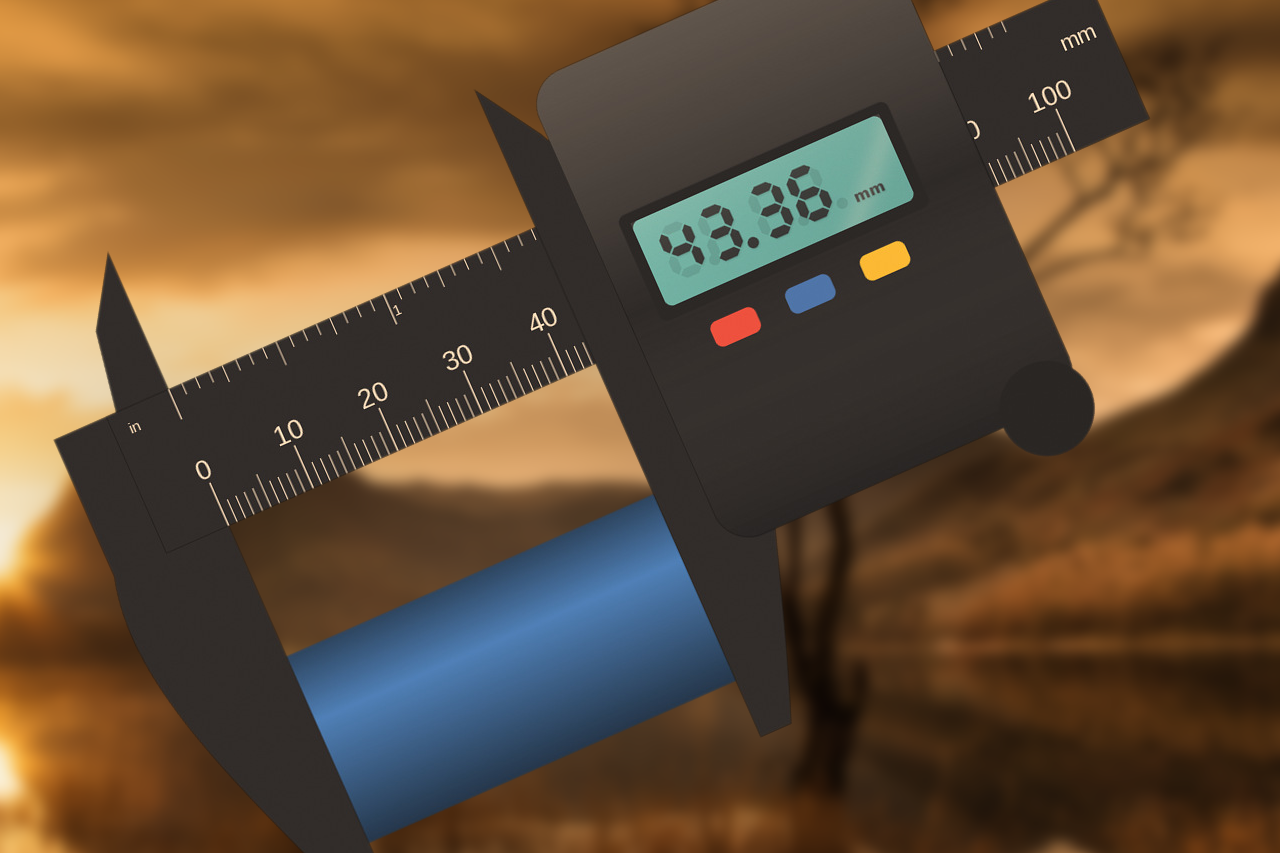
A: 43.36 mm
